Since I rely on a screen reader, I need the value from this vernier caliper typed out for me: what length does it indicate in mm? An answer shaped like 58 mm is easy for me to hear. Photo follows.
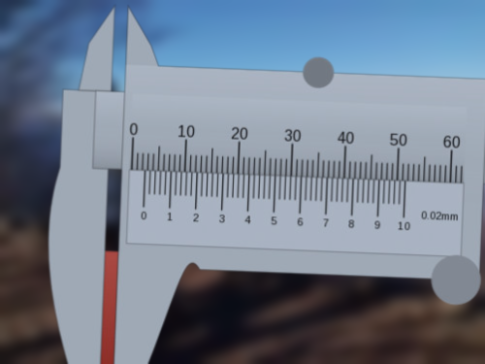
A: 2.5 mm
